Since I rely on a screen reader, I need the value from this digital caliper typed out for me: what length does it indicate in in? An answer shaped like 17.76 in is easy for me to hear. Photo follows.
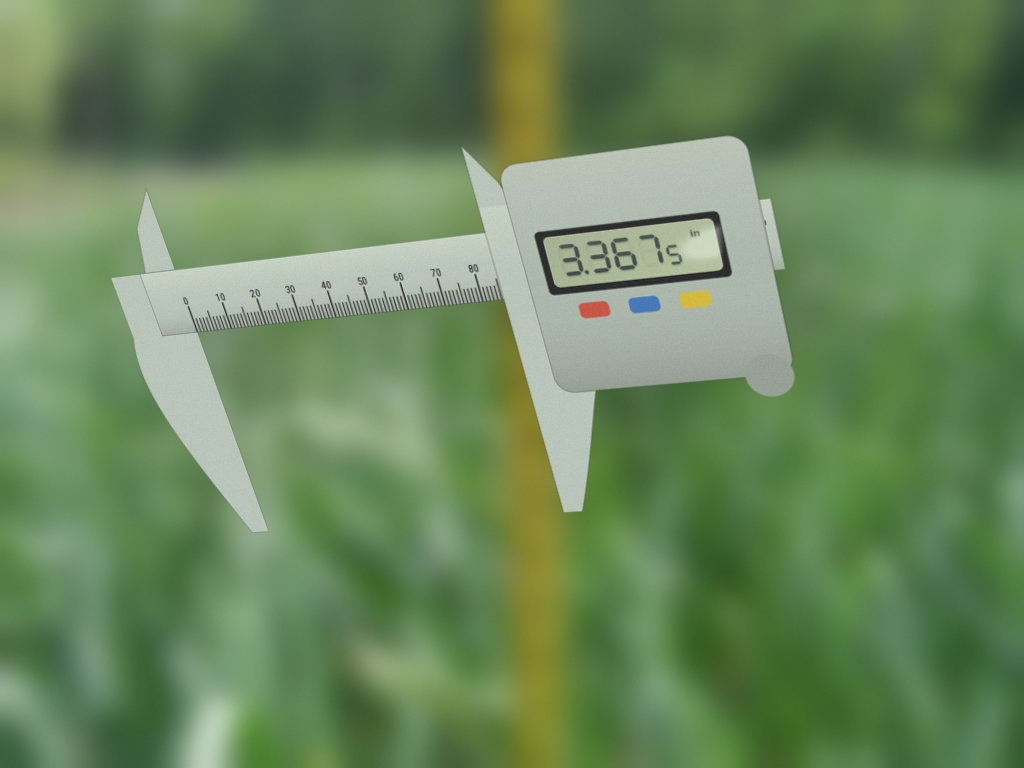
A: 3.3675 in
